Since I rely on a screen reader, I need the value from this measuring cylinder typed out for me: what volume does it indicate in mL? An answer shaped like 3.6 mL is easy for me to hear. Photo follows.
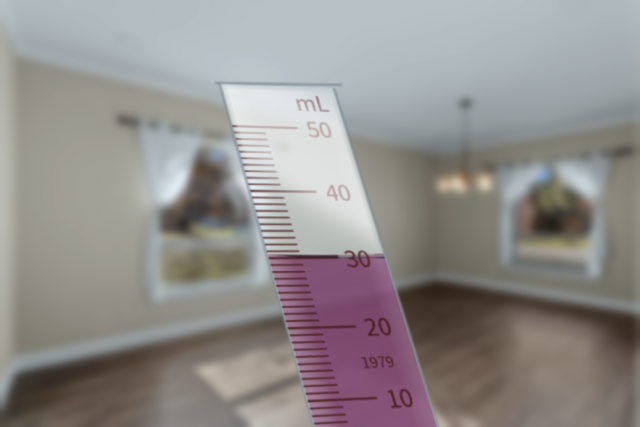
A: 30 mL
